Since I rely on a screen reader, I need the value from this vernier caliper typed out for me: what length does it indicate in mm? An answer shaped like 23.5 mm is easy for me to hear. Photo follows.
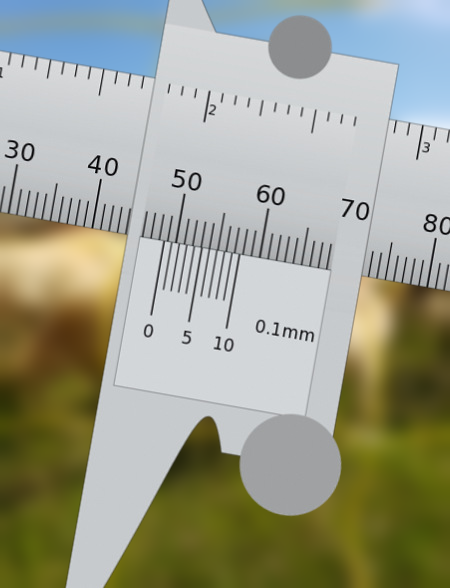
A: 48.6 mm
